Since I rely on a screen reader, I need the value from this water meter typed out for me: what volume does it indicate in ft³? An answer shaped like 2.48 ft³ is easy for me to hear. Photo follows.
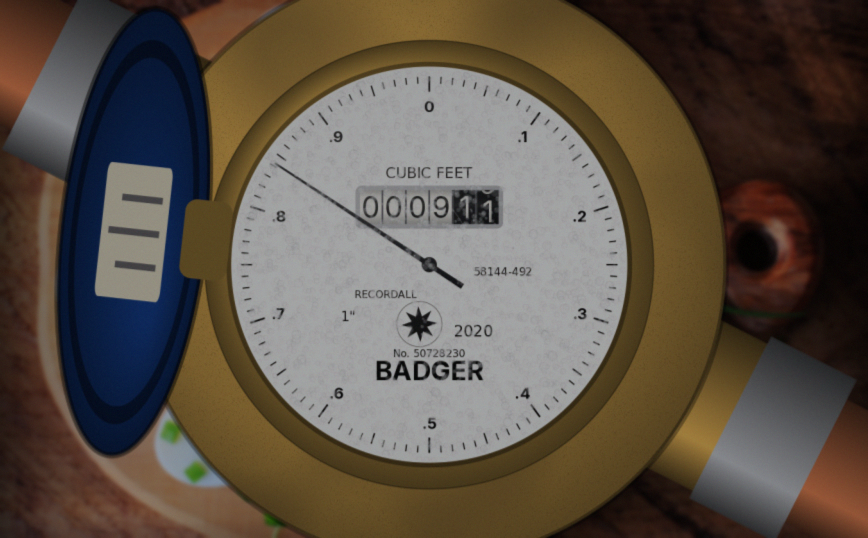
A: 910.84 ft³
